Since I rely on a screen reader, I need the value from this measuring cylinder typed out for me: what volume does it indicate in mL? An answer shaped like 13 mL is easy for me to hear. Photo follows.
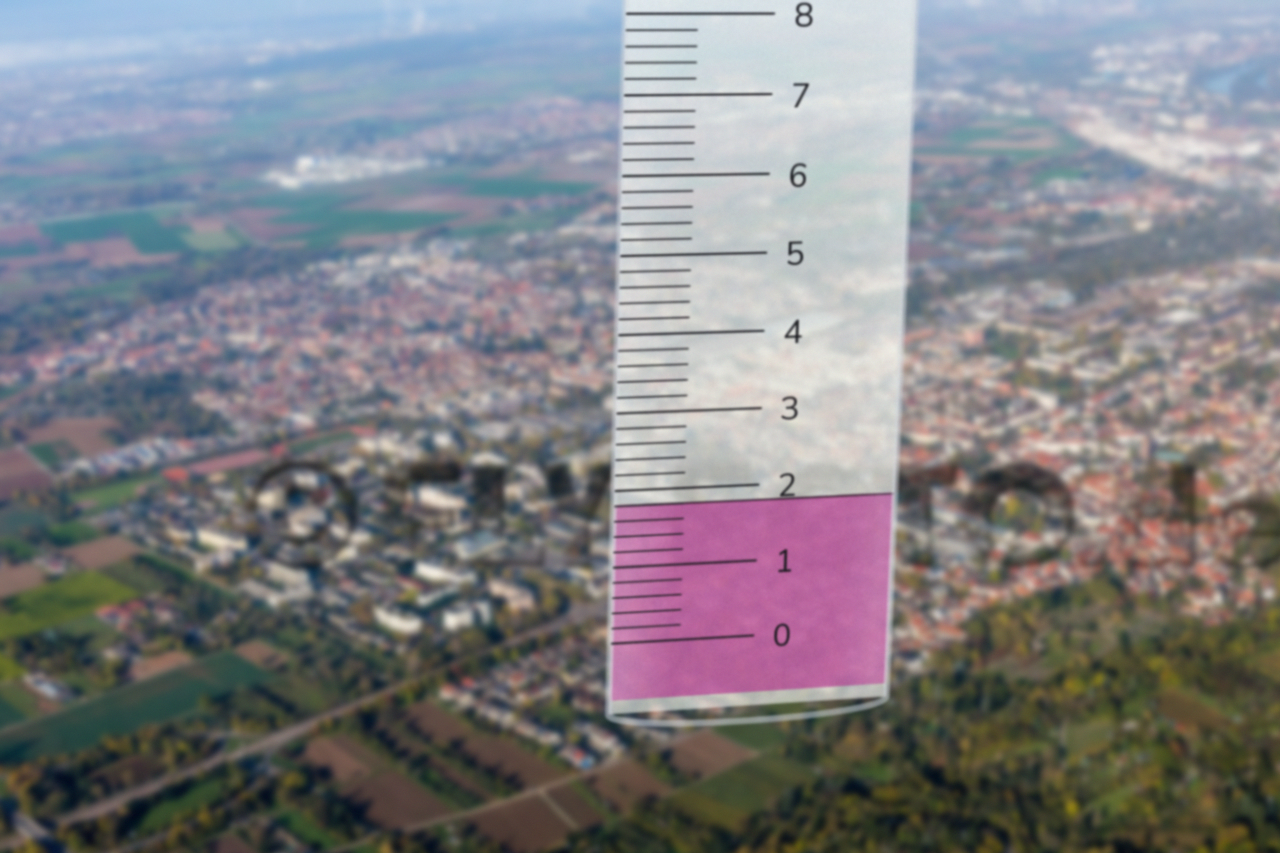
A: 1.8 mL
